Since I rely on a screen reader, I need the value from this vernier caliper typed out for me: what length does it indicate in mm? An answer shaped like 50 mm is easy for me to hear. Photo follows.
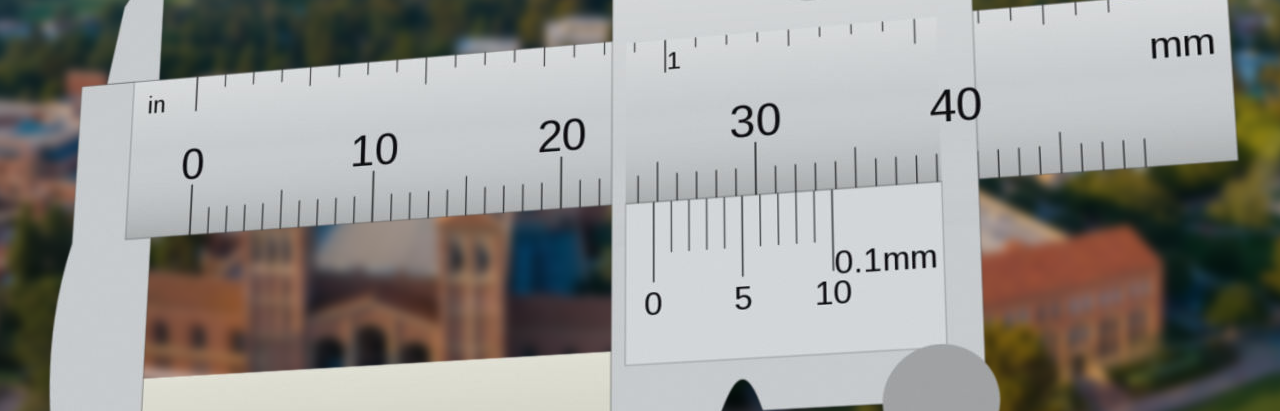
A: 24.8 mm
